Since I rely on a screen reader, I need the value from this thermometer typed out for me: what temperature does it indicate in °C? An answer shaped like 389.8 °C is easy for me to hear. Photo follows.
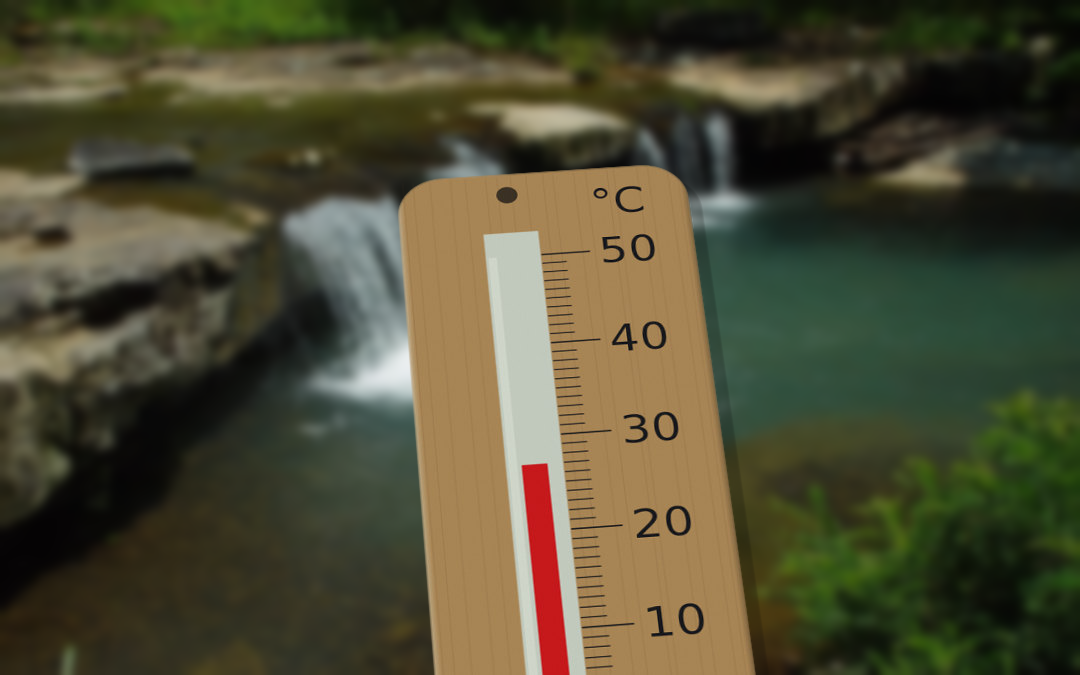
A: 27 °C
